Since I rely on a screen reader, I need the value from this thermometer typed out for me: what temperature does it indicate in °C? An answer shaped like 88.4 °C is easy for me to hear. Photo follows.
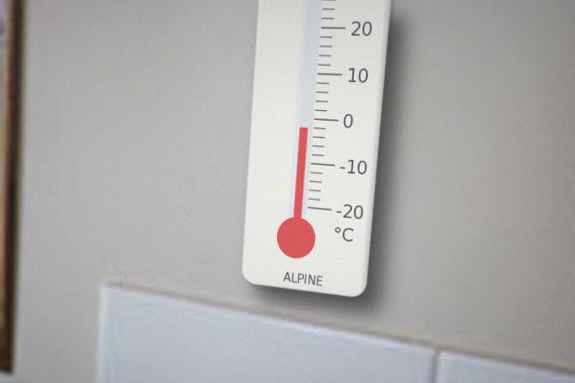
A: -2 °C
